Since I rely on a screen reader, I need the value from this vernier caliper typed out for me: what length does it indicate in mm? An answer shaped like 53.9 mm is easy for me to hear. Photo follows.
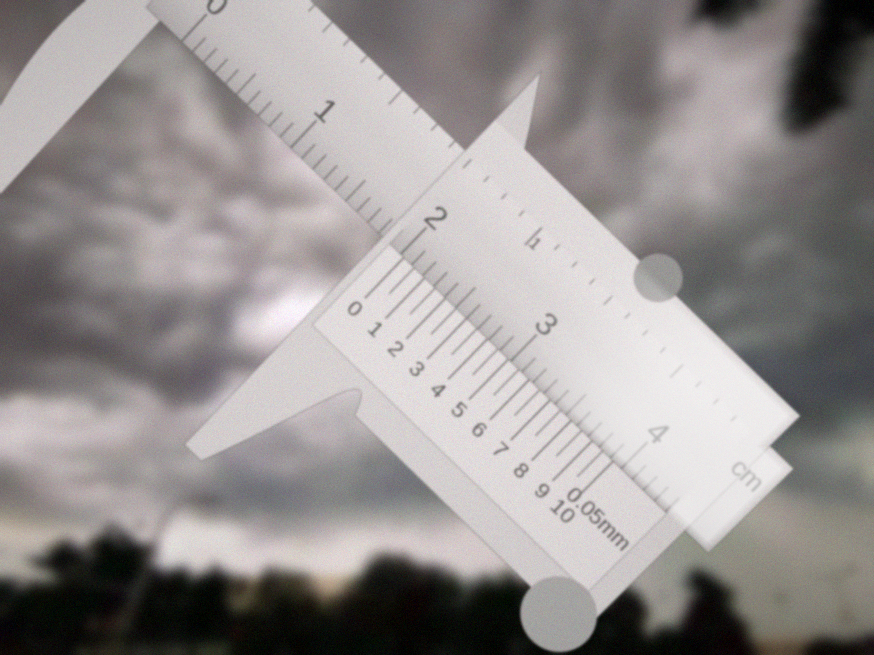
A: 20.3 mm
